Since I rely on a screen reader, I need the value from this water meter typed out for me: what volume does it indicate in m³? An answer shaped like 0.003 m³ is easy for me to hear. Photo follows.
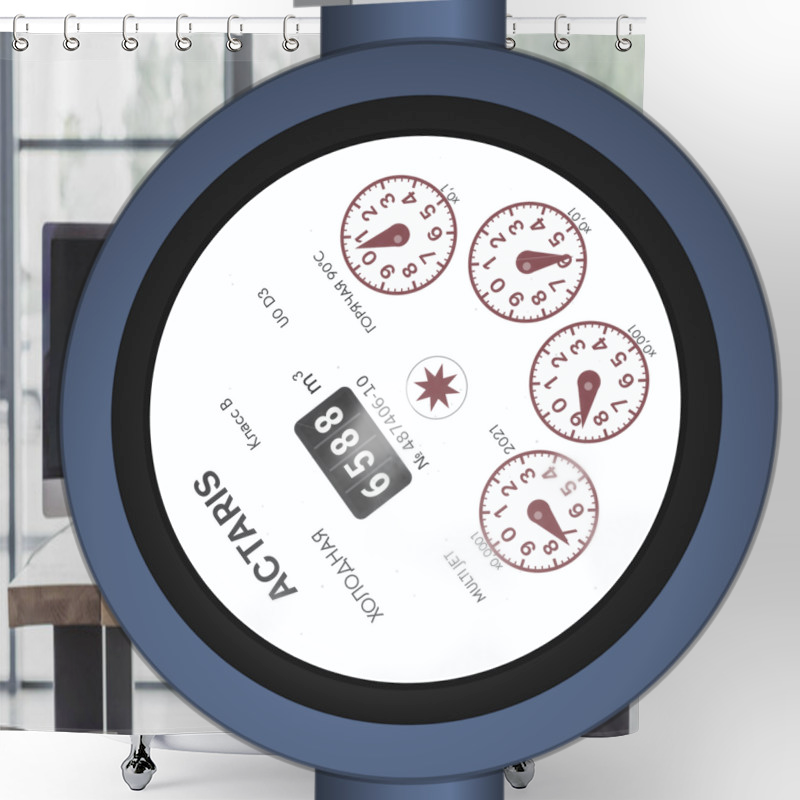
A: 6588.0587 m³
